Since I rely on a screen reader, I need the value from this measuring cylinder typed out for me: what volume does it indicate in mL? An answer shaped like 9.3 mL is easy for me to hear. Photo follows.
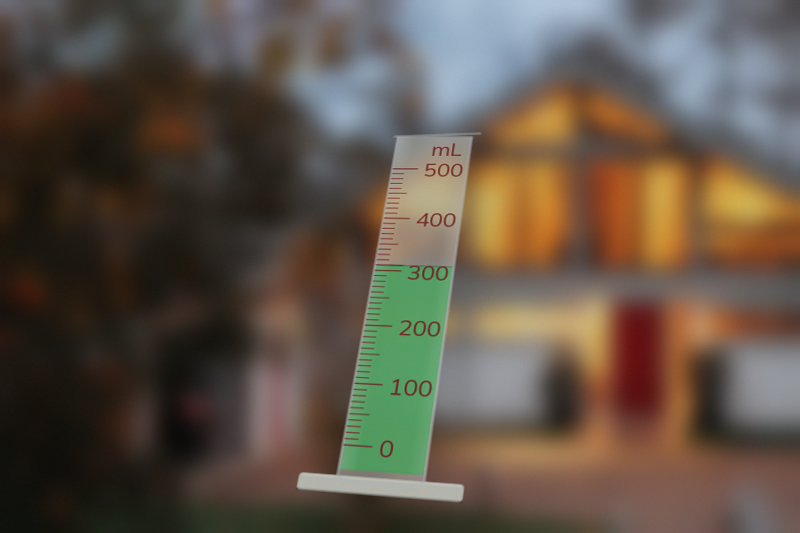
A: 310 mL
